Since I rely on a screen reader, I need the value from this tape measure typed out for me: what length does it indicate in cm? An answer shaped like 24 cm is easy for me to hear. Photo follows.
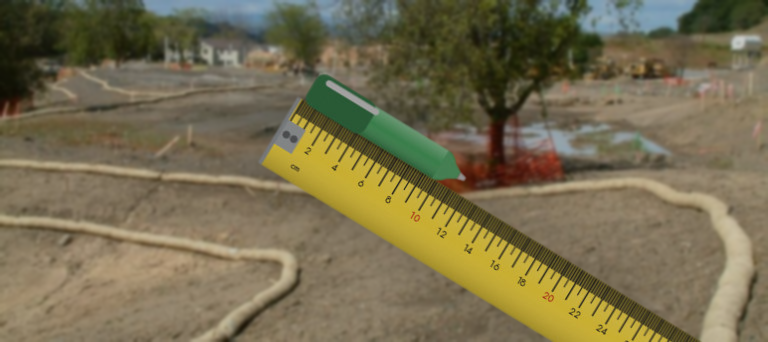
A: 11.5 cm
